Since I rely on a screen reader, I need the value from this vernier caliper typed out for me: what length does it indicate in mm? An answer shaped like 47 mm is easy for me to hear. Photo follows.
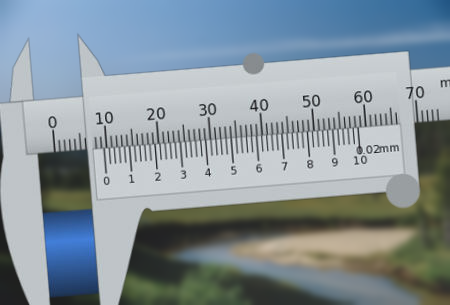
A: 9.5 mm
